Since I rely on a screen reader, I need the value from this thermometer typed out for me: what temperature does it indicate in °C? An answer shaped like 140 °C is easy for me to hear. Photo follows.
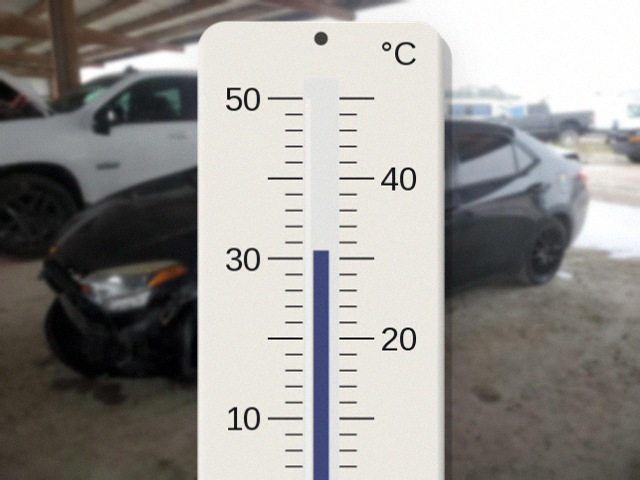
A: 31 °C
